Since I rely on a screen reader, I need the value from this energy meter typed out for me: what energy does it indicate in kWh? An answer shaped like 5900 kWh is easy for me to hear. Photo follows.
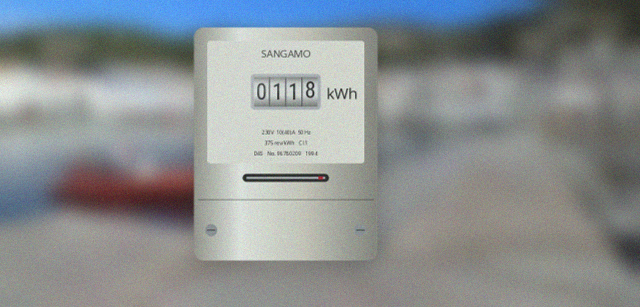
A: 118 kWh
